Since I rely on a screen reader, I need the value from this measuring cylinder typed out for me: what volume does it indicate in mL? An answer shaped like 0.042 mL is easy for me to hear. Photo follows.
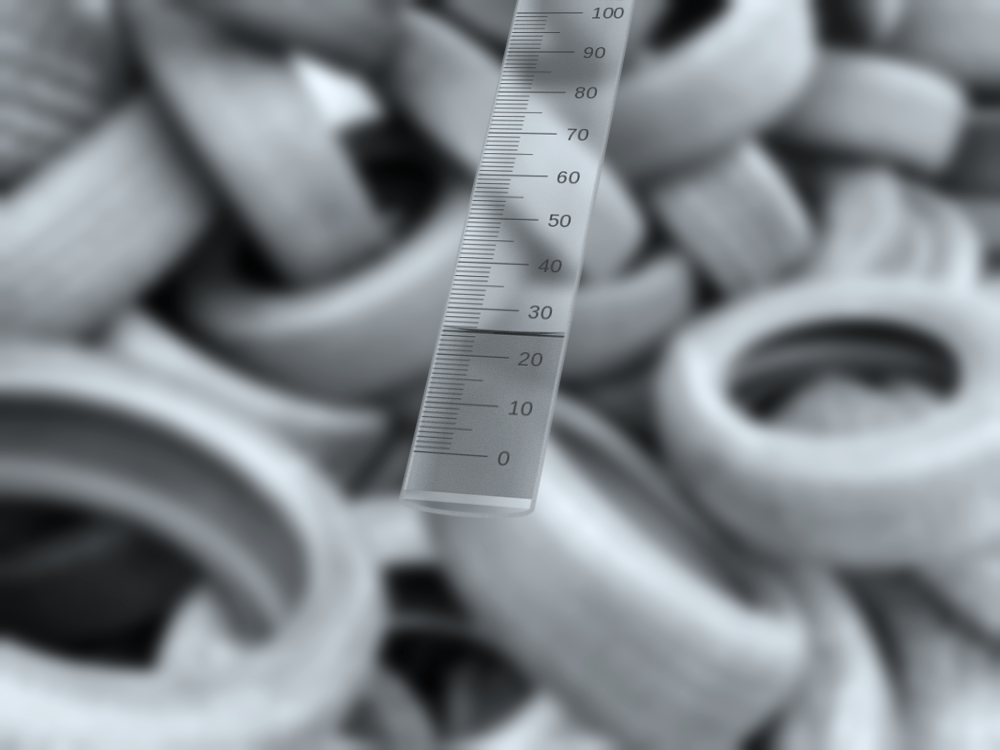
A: 25 mL
